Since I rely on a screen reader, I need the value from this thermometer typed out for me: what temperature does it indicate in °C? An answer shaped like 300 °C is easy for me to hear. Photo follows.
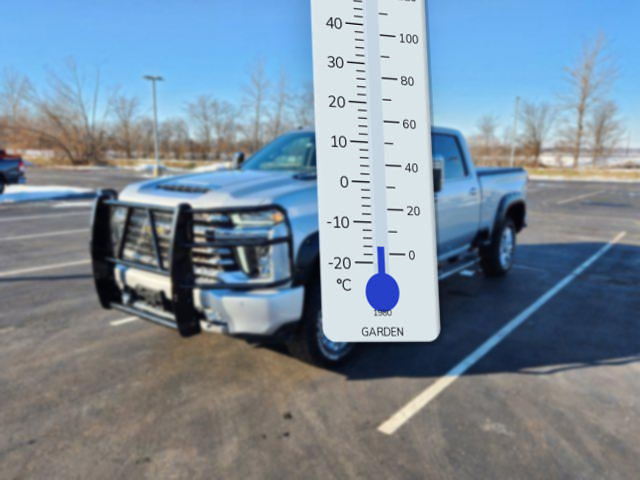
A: -16 °C
